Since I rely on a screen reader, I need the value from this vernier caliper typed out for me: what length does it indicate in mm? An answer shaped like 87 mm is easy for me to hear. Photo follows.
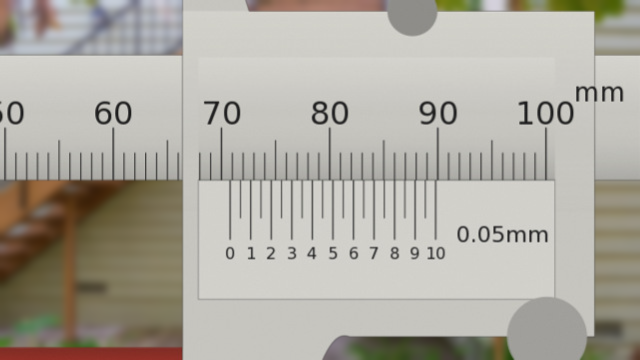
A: 70.8 mm
